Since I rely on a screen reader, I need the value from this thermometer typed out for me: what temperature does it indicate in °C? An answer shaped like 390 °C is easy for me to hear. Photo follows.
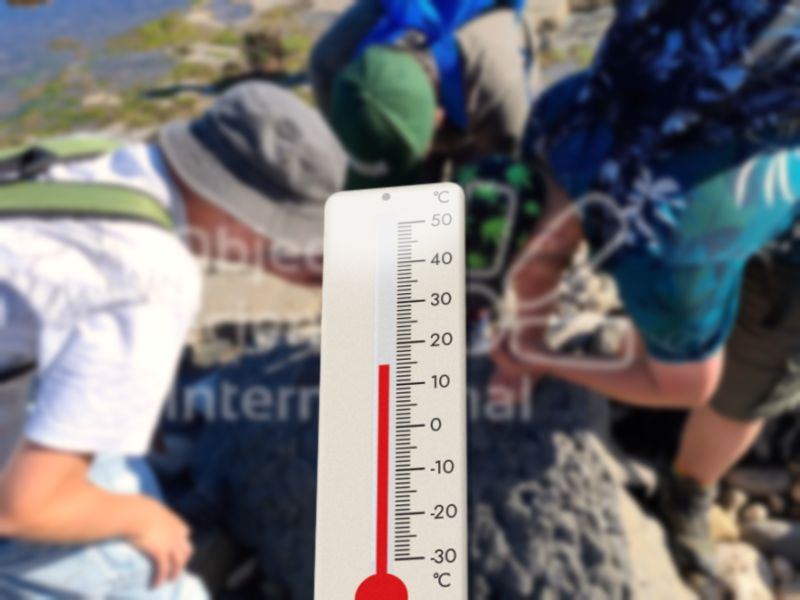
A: 15 °C
